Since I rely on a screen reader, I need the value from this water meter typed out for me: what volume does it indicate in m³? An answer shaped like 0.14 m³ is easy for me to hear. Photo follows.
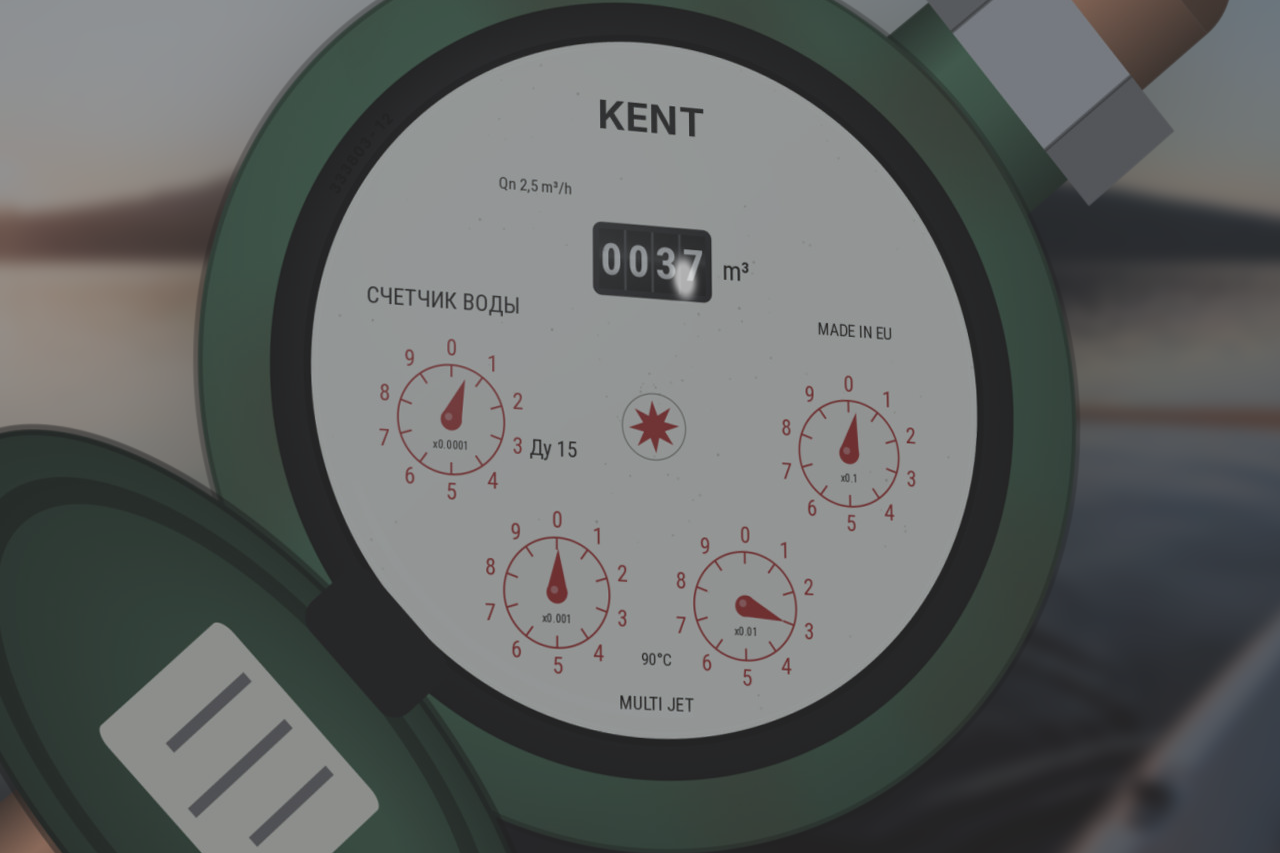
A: 37.0300 m³
